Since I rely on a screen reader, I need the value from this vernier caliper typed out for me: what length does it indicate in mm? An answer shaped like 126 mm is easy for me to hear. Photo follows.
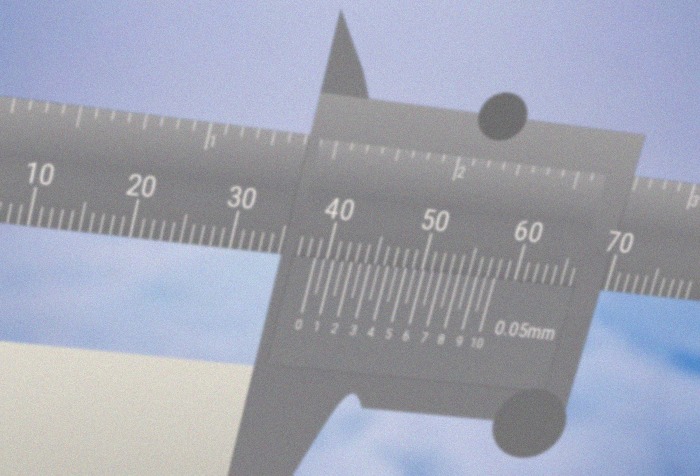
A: 38.8 mm
